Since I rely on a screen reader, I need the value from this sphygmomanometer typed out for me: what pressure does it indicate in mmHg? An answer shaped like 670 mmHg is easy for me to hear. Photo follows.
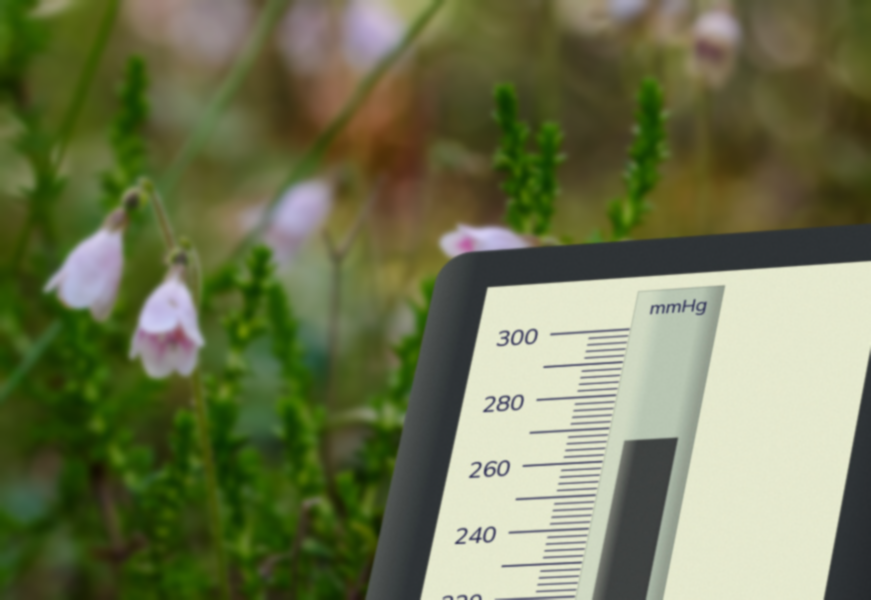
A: 266 mmHg
